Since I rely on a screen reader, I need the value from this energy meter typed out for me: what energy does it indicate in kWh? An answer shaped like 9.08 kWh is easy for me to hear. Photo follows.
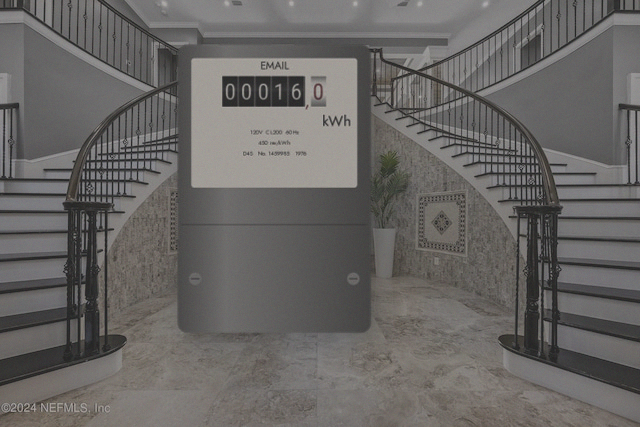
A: 16.0 kWh
